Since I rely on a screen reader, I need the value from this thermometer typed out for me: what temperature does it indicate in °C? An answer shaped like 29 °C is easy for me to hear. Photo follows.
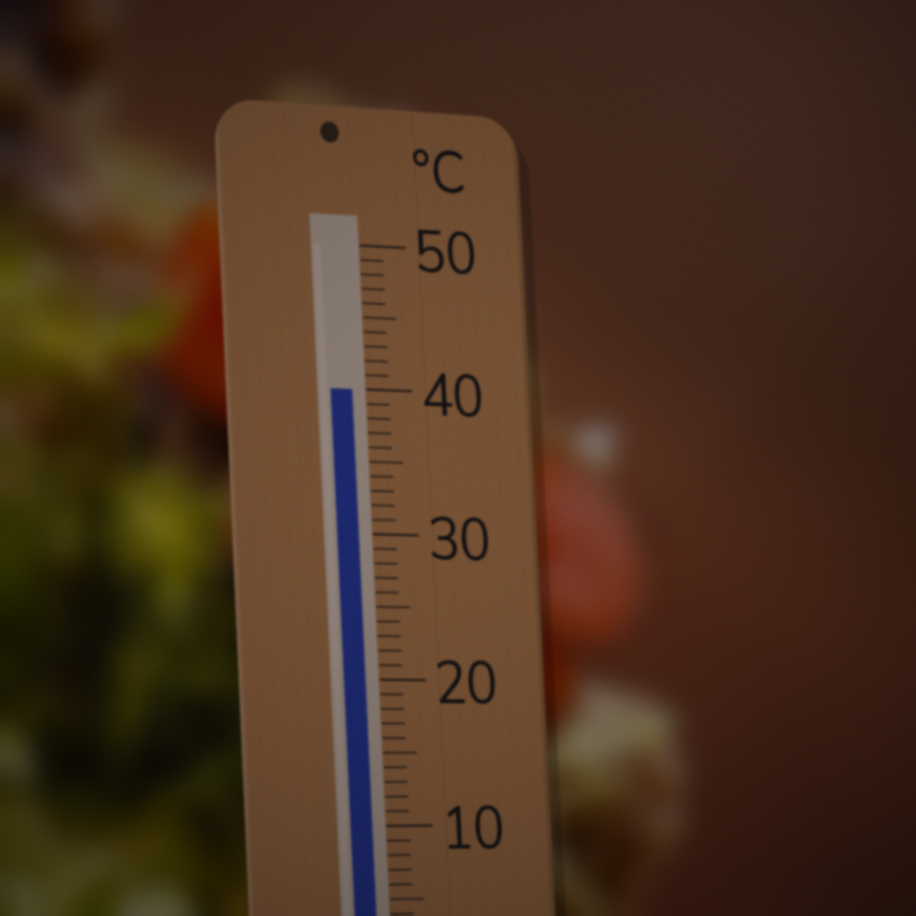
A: 40 °C
